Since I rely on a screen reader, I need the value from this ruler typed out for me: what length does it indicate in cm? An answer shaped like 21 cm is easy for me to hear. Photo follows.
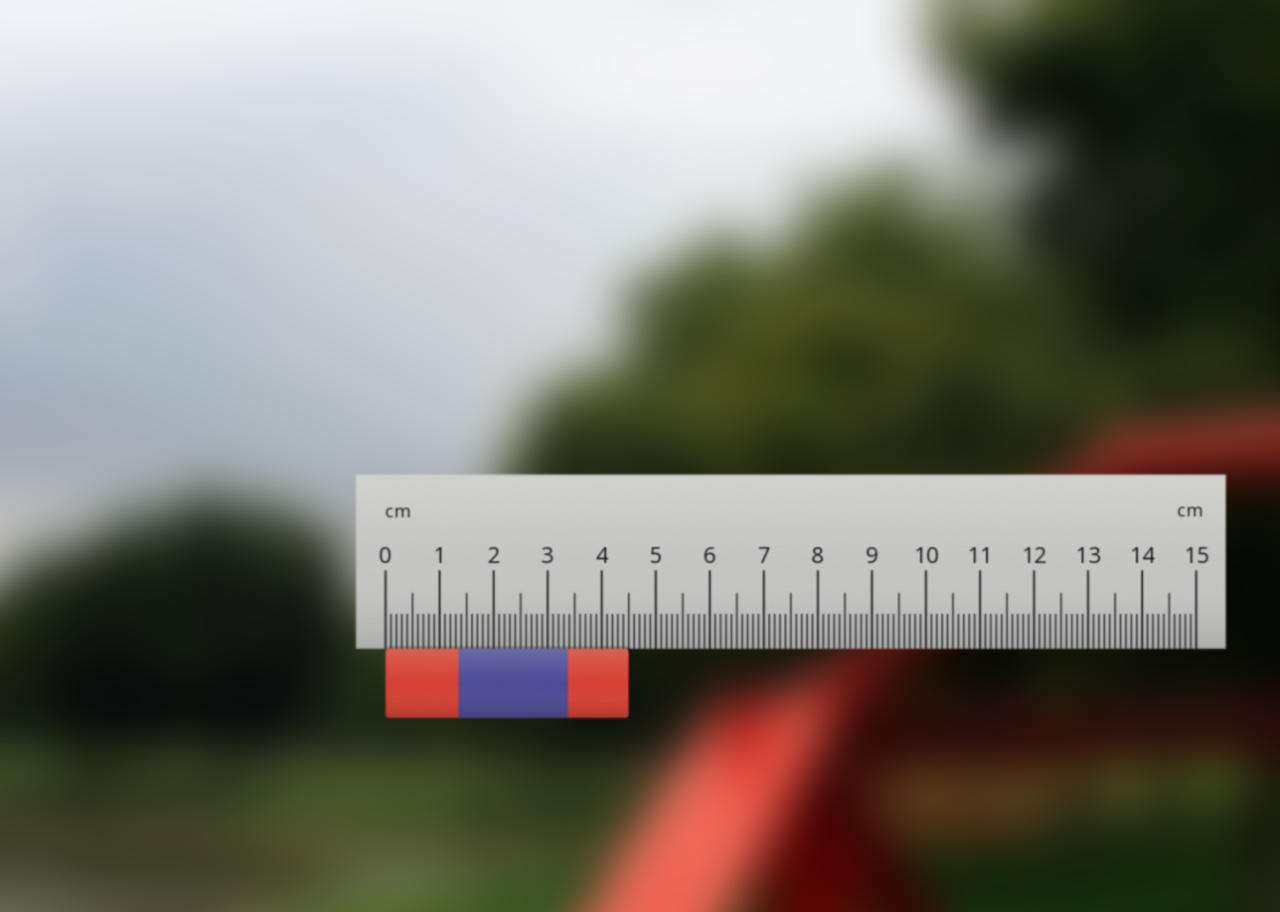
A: 4.5 cm
